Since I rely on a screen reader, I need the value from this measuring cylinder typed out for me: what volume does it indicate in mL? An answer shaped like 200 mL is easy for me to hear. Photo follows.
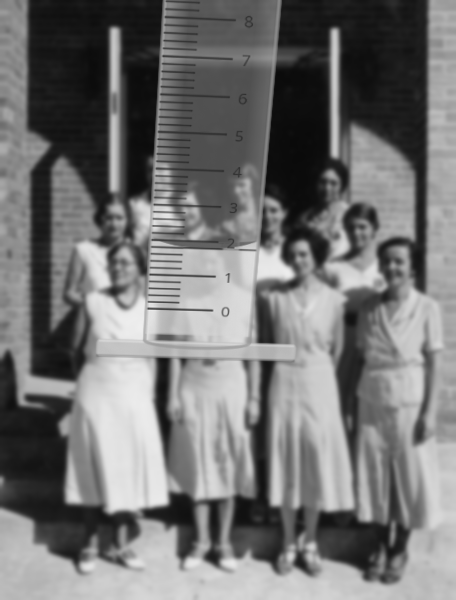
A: 1.8 mL
